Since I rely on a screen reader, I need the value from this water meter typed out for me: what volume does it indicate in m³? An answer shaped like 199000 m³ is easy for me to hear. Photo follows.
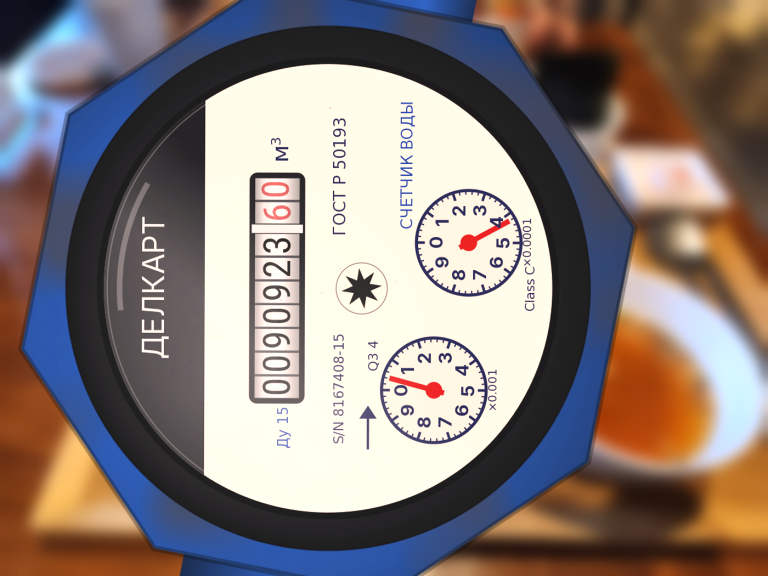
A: 90923.6004 m³
